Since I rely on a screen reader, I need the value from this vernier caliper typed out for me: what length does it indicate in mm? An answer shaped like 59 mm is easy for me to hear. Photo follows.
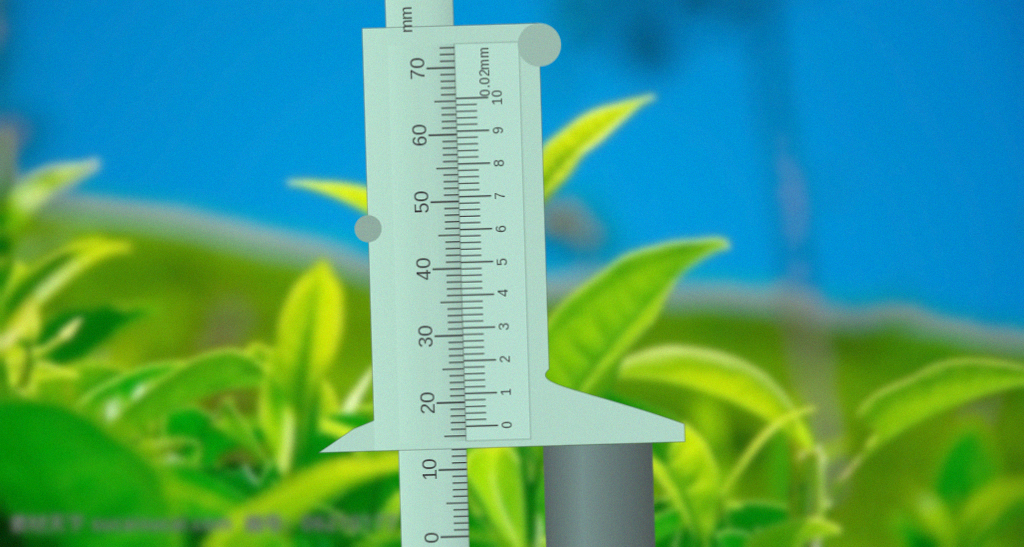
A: 16.4 mm
